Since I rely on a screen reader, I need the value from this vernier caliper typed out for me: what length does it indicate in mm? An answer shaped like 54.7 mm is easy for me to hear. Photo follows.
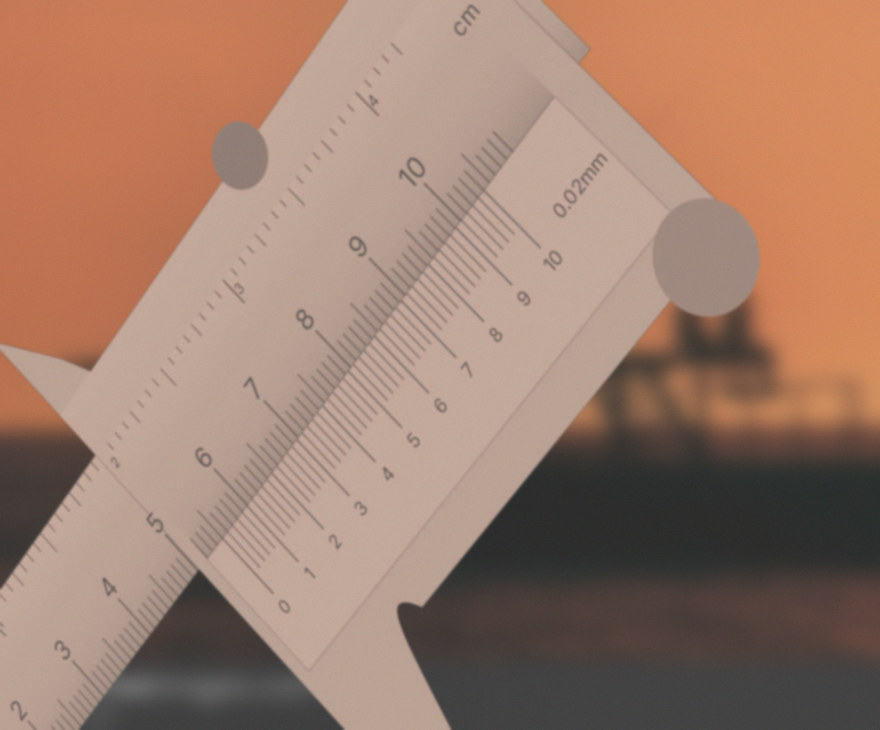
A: 55.0 mm
